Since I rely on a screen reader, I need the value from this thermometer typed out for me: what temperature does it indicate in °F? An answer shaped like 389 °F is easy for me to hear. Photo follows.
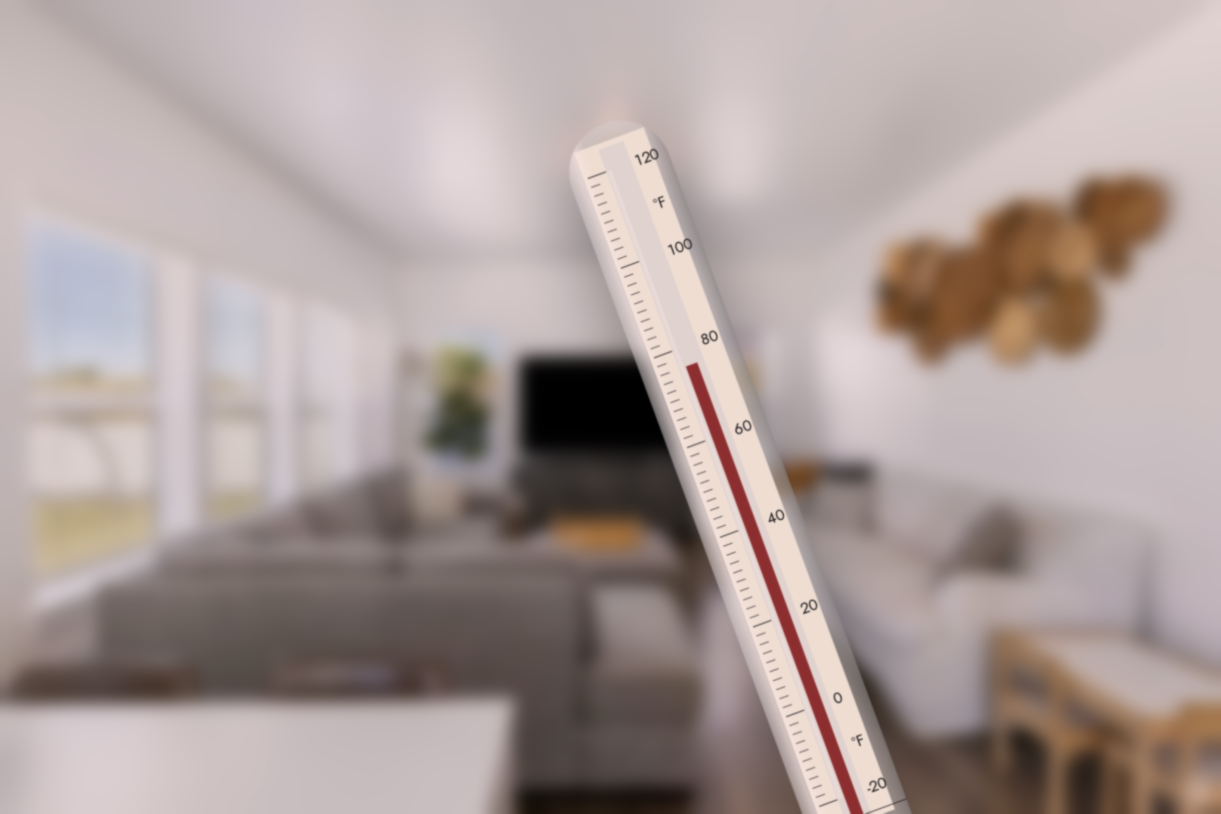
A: 76 °F
